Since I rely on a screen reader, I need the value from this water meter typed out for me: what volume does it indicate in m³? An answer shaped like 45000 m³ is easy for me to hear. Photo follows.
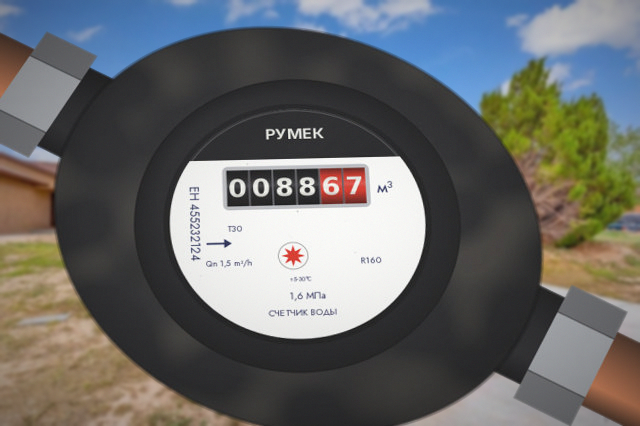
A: 88.67 m³
